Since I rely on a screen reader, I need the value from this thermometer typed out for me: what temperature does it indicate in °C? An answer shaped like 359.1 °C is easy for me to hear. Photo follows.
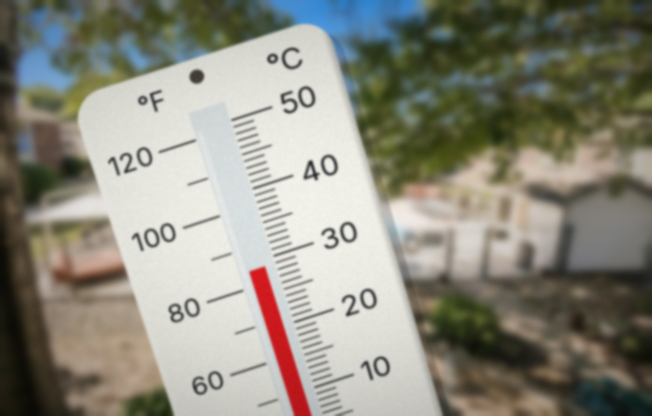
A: 29 °C
